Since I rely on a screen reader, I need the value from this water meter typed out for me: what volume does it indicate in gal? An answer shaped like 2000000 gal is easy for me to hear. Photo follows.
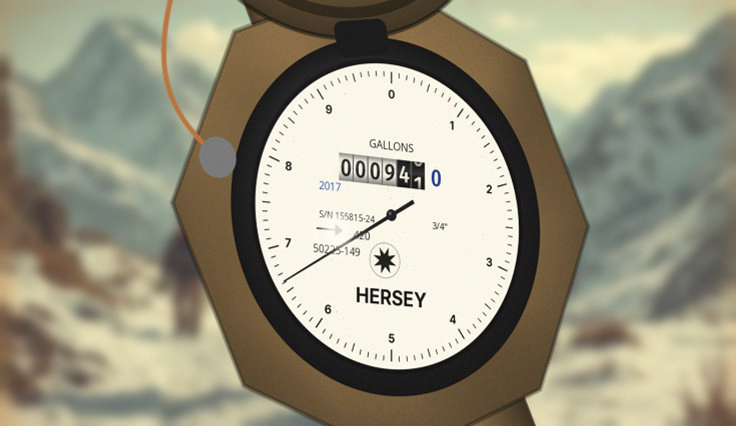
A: 9406.6 gal
